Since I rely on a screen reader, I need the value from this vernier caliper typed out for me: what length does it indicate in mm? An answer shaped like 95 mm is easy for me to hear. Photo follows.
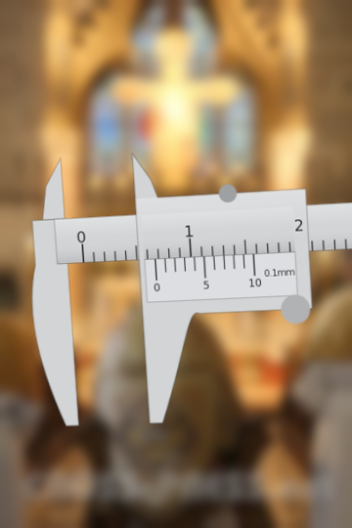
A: 6.7 mm
